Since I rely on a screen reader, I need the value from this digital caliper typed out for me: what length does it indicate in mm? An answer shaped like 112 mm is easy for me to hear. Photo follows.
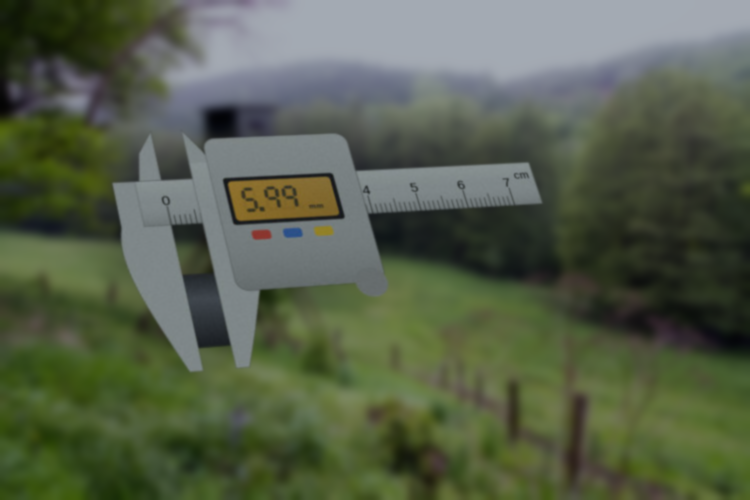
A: 5.99 mm
